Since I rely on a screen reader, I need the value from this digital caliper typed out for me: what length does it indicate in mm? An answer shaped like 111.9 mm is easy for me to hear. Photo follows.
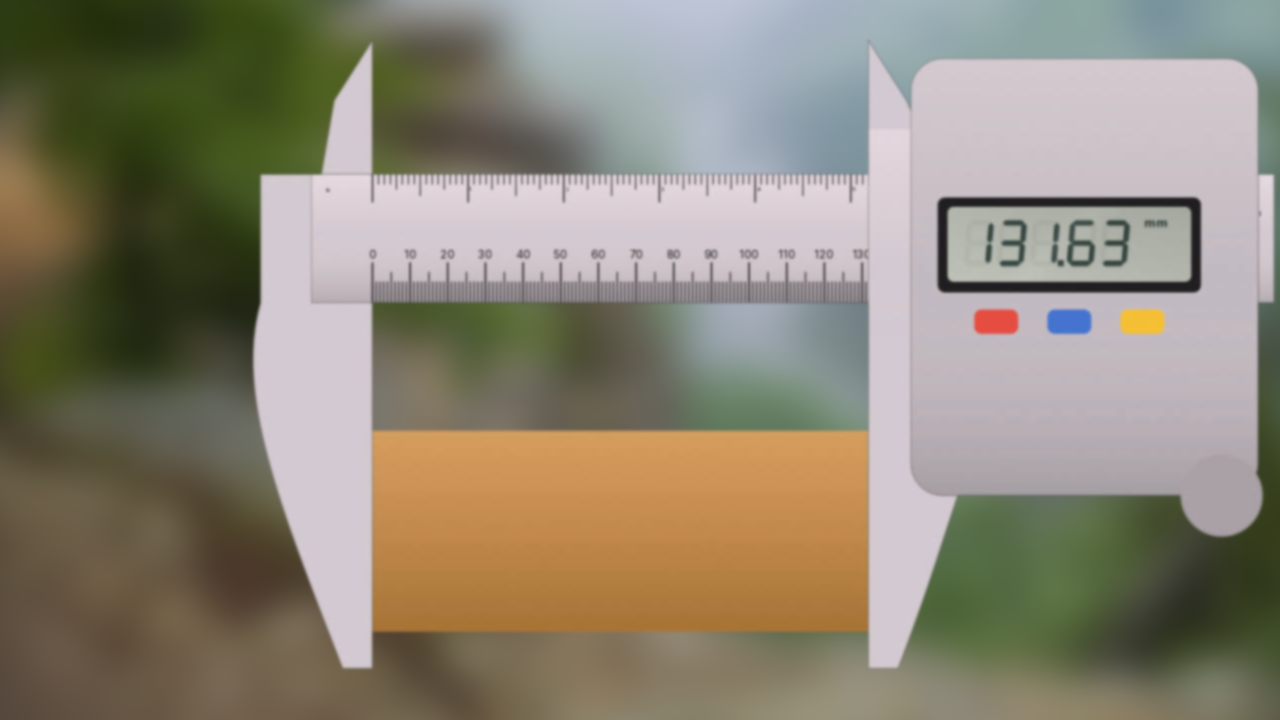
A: 131.63 mm
